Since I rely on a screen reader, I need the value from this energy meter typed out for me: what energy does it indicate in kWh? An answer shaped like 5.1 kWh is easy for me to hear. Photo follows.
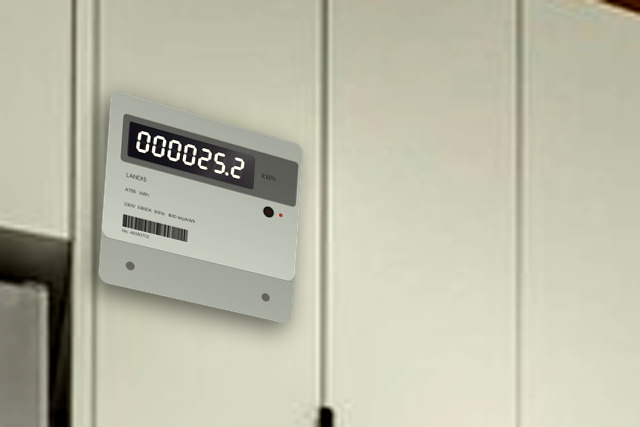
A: 25.2 kWh
